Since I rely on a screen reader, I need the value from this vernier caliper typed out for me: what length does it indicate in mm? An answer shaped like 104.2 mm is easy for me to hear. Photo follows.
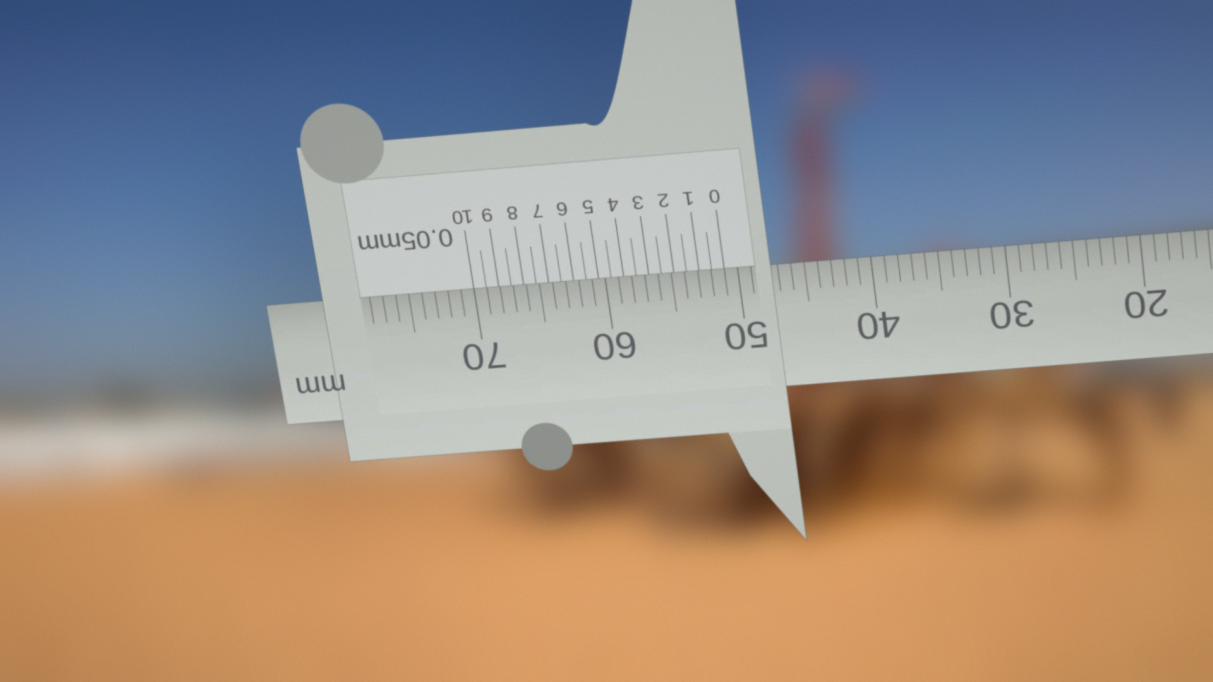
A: 51.0 mm
